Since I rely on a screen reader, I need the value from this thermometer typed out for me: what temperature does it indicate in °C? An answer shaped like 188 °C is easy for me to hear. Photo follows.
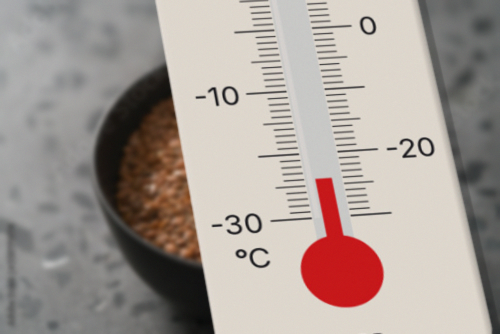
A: -24 °C
